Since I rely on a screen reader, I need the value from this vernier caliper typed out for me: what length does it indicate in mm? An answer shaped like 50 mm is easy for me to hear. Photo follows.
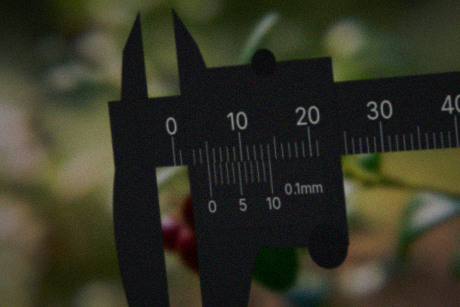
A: 5.0 mm
